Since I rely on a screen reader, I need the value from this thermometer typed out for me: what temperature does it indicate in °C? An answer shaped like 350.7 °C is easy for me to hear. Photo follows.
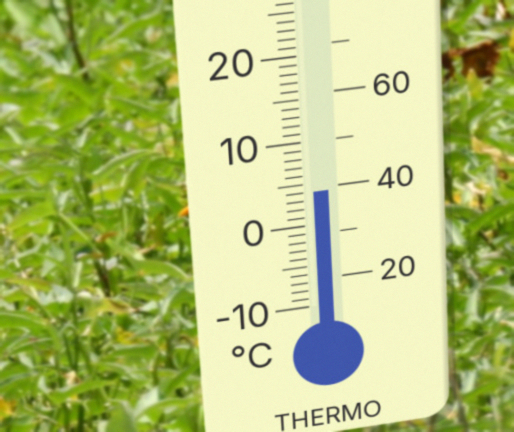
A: 4 °C
